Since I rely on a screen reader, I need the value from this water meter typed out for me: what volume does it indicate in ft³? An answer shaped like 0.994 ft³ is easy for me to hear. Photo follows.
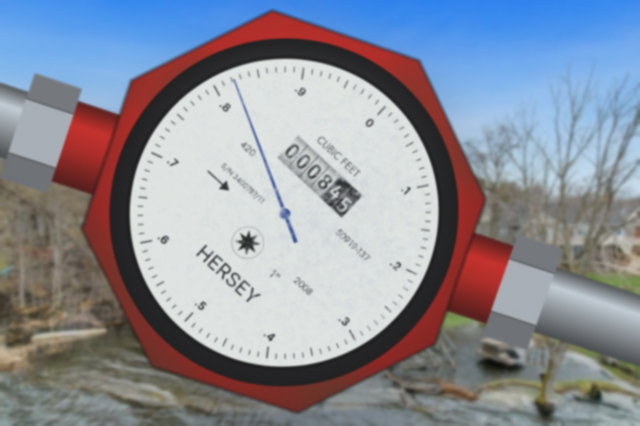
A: 844.82 ft³
